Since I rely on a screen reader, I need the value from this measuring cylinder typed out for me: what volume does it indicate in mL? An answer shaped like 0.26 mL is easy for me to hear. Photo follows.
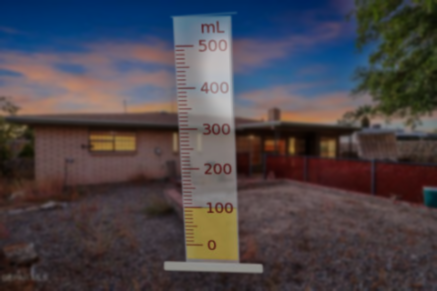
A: 100 mL
